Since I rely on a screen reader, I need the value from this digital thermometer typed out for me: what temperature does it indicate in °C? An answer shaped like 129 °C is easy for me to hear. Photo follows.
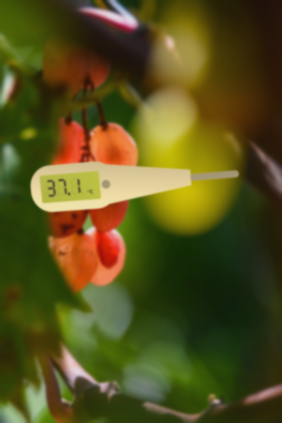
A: 37.1 °C
